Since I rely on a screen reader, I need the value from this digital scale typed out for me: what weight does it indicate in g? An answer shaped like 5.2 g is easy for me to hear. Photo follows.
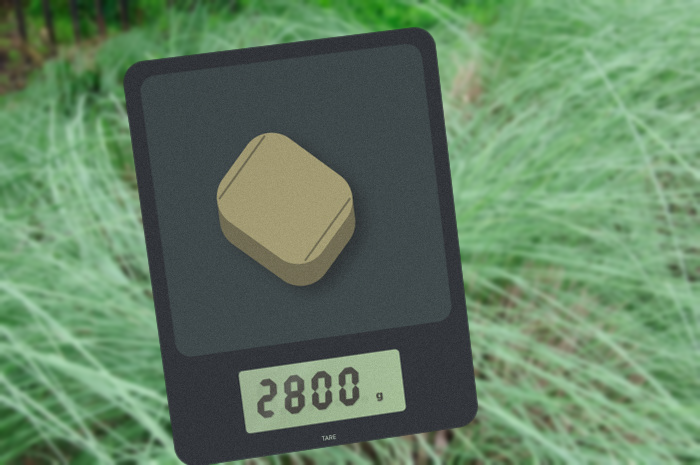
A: 2800 g
